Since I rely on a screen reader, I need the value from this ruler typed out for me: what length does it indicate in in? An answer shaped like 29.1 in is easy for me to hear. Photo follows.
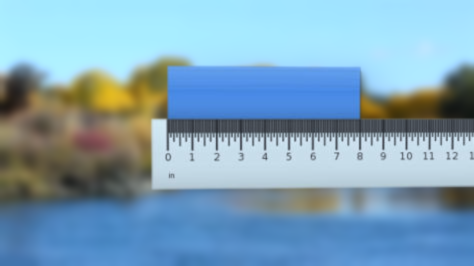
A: 8 in
